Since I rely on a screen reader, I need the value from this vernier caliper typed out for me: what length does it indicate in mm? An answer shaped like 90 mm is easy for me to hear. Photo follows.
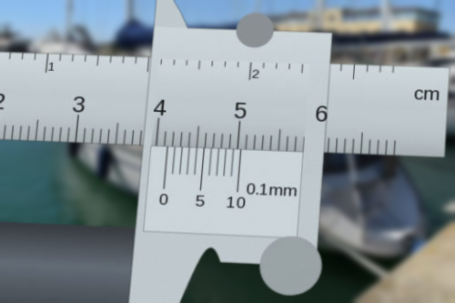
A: 41.4 mm
